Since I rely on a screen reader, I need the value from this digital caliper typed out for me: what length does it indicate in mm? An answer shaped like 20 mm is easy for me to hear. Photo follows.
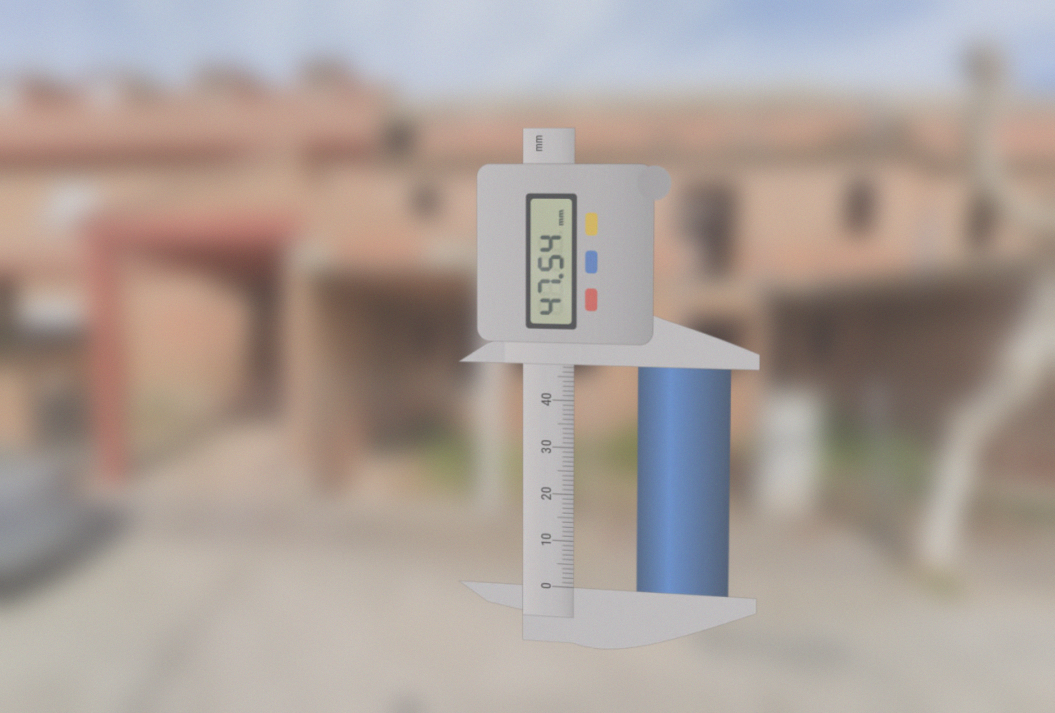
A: 47.54 mm
